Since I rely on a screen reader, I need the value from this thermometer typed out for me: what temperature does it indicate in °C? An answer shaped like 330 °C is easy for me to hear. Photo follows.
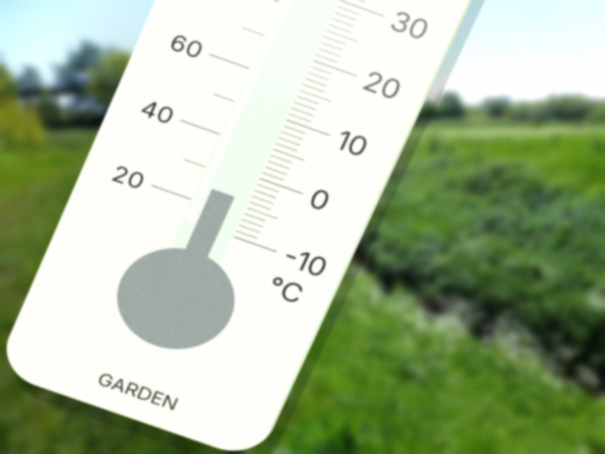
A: -4 °C
